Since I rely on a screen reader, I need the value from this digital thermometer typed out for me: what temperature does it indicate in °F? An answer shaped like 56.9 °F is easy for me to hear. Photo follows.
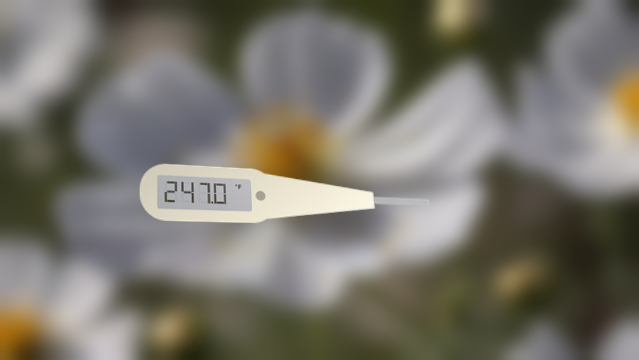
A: 247.0 °F
